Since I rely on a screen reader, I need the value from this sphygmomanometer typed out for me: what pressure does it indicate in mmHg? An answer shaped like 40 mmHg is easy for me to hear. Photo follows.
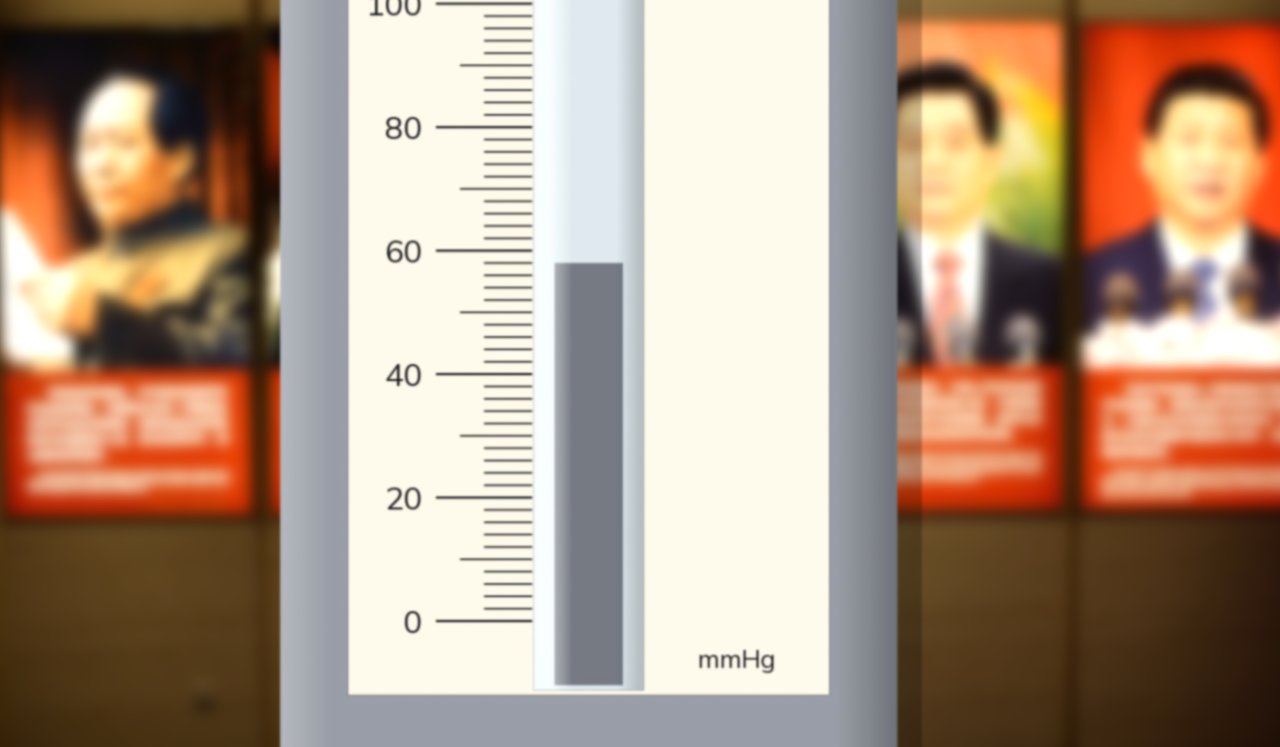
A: 58 mmHg
